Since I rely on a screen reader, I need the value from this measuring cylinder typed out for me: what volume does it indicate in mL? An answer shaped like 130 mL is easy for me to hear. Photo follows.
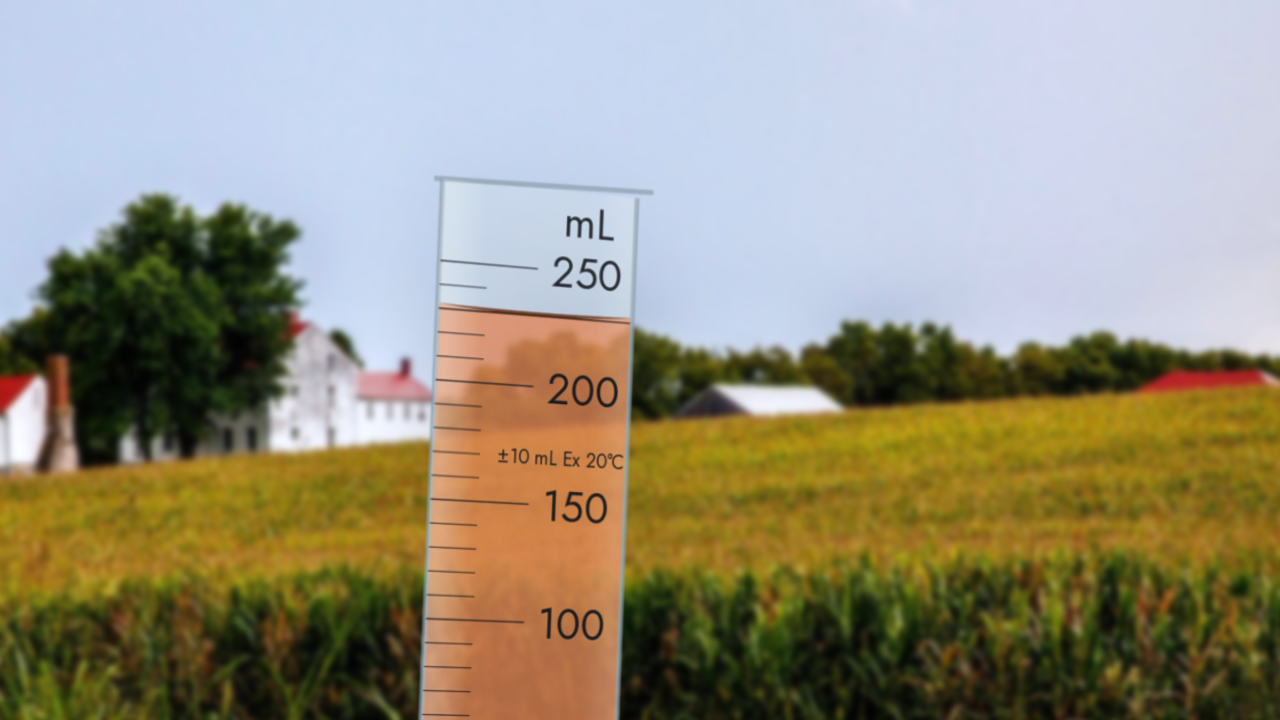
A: 230 mL
